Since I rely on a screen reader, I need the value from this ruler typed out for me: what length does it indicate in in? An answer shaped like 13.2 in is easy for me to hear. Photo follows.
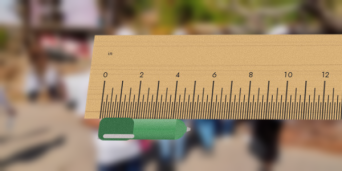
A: 5 in
